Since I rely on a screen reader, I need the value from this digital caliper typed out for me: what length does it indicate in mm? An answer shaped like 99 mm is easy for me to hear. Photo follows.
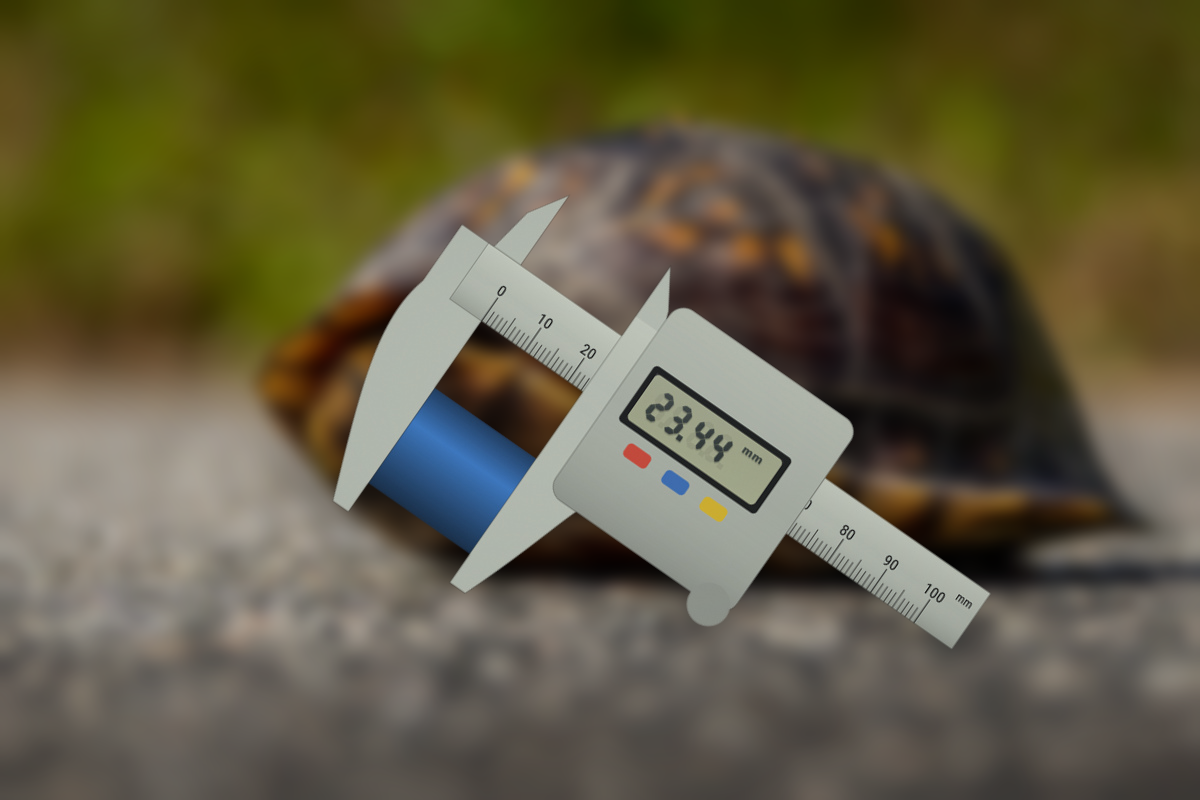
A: 23.44 mm
